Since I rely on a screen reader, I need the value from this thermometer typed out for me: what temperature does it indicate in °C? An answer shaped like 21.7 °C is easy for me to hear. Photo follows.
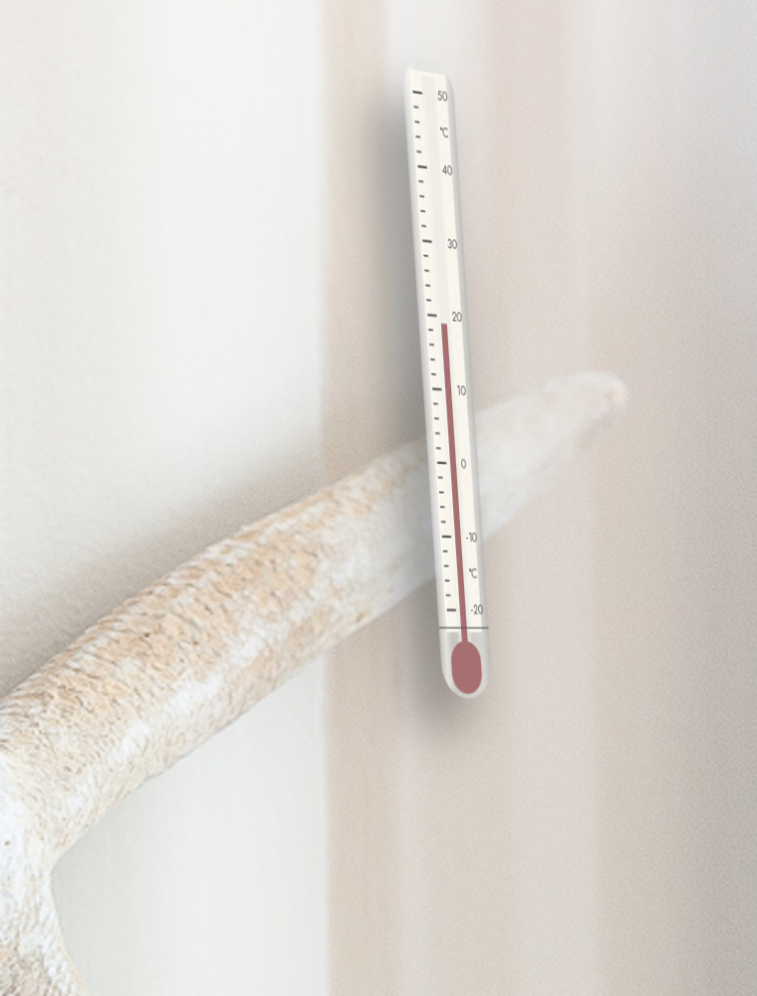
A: 19 °C
